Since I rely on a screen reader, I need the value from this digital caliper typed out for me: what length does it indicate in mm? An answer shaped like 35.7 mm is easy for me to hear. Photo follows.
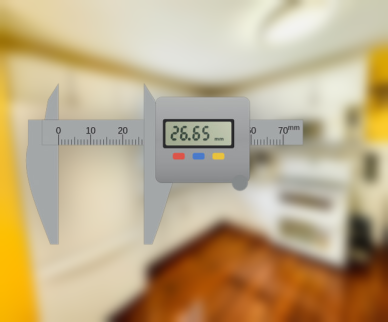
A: 26.65 mm
